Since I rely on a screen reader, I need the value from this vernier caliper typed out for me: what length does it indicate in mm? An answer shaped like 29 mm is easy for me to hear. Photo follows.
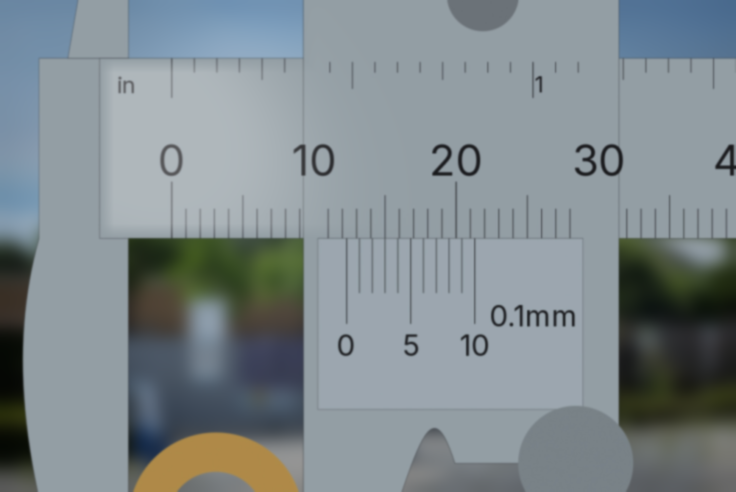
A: 12.3 mm
